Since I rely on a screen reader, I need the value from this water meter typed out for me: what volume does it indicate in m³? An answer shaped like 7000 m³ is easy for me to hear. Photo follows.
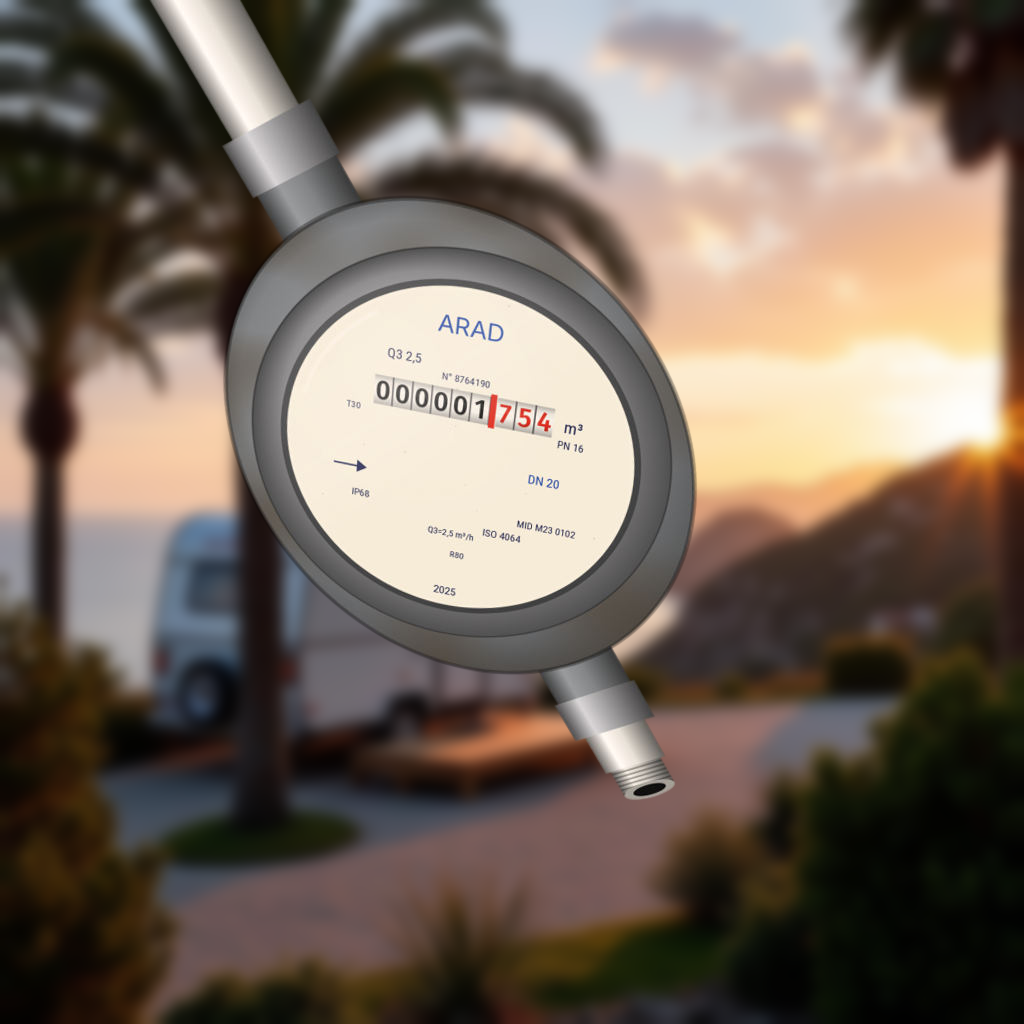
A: 1.754 m³
